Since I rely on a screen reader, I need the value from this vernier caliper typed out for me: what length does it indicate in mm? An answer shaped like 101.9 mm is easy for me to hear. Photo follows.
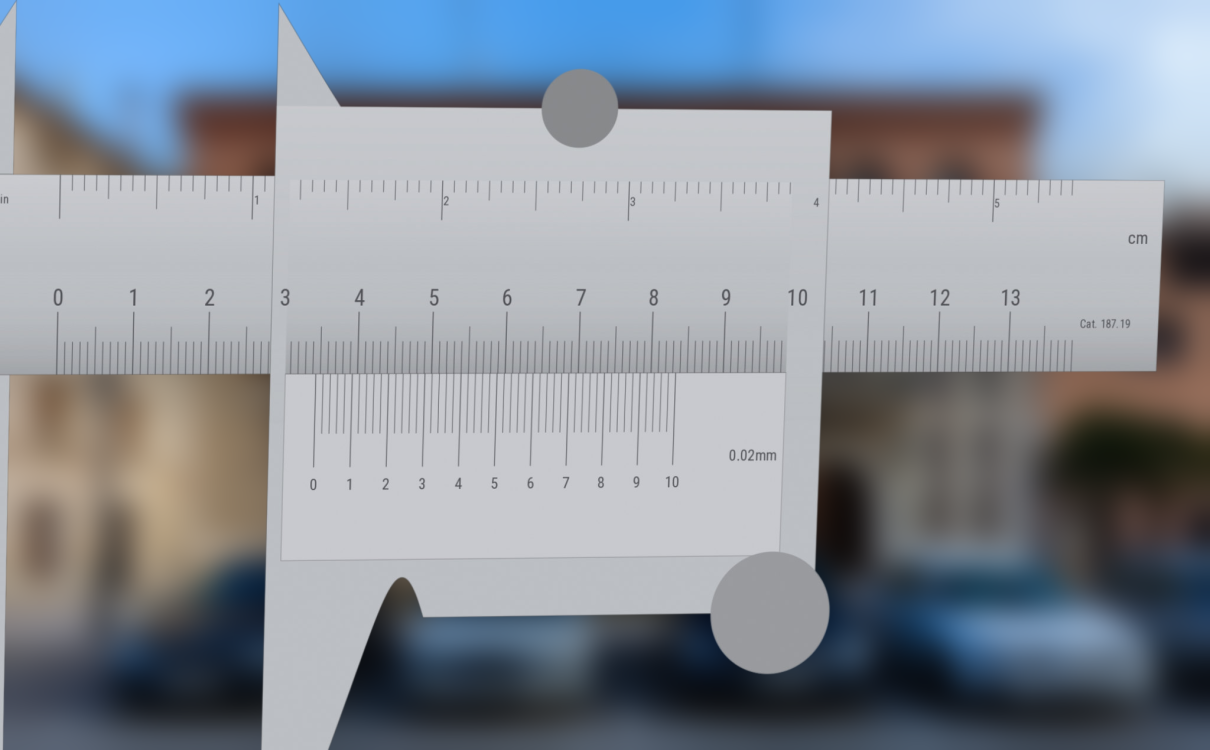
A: 34.4 mm
